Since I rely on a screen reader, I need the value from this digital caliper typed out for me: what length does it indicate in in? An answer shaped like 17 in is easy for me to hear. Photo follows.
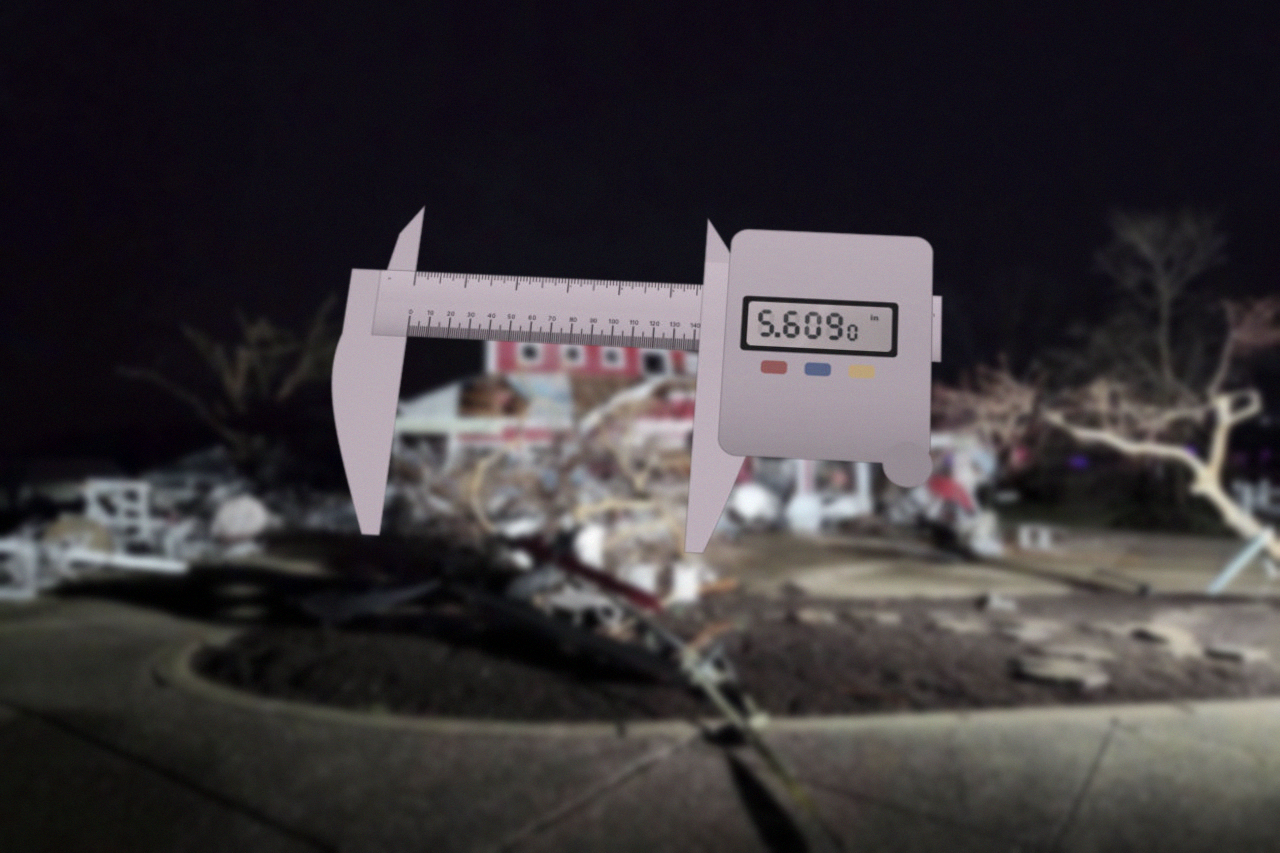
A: 5.6090 in
